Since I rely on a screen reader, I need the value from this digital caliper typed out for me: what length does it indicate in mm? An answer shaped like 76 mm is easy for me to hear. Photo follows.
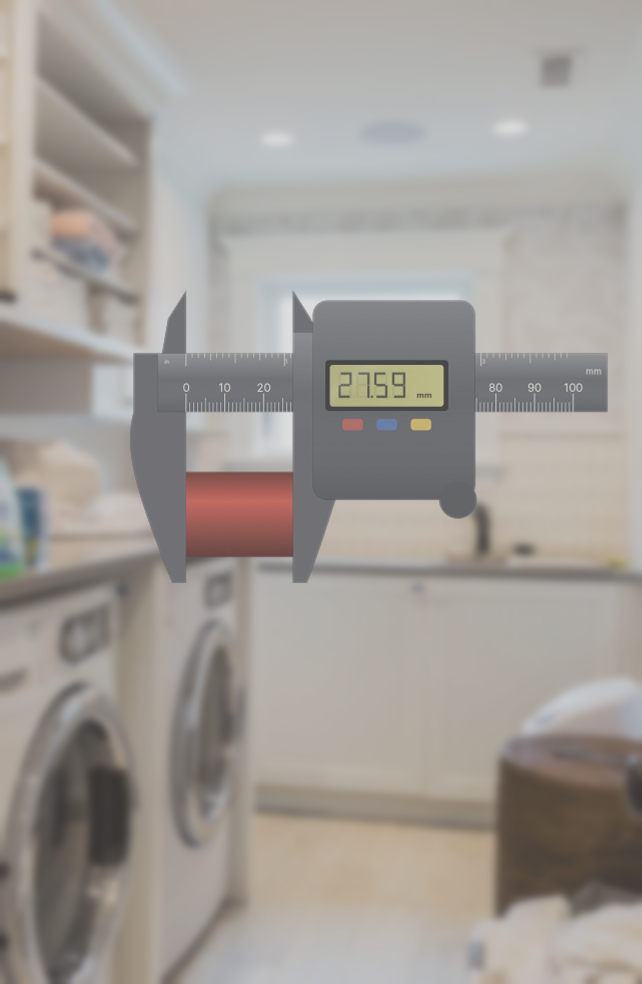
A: 27.59 mm
